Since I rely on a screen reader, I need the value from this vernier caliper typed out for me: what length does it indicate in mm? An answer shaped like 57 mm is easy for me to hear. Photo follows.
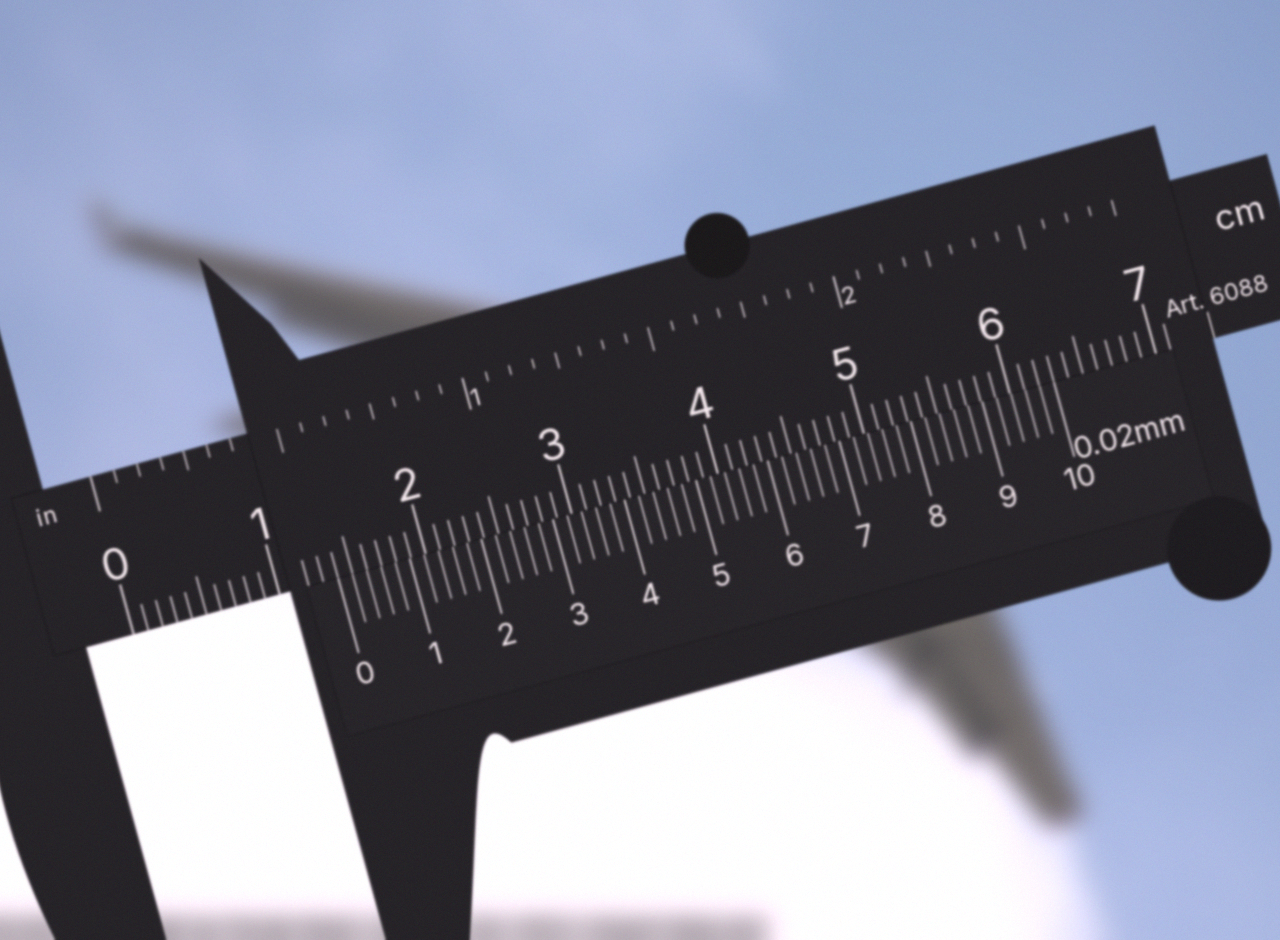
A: 14.0 mm
